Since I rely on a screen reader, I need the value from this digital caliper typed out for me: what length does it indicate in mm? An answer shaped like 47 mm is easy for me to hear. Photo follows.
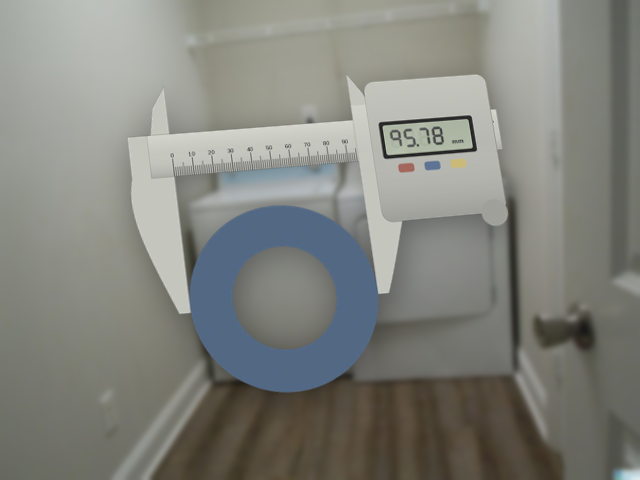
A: 95.78 mm
